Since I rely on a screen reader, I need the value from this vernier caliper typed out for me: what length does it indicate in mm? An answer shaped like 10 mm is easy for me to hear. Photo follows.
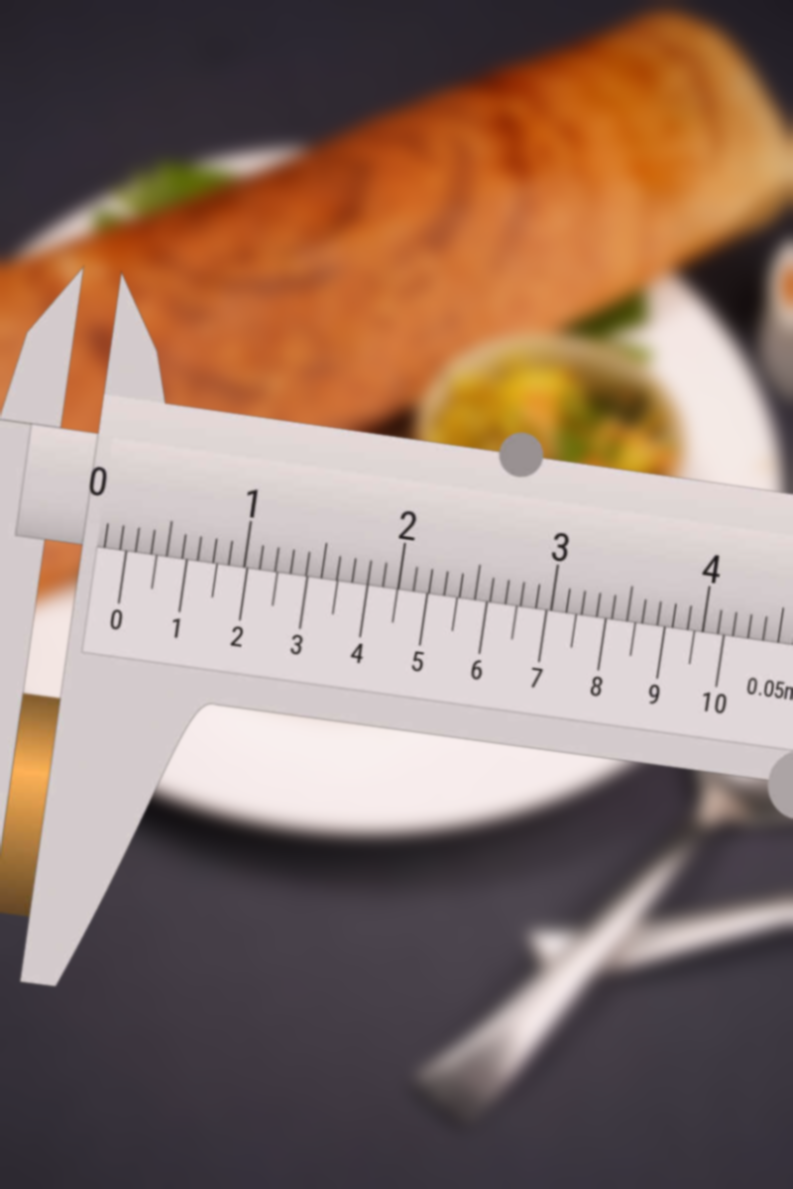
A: 2.4 mm
